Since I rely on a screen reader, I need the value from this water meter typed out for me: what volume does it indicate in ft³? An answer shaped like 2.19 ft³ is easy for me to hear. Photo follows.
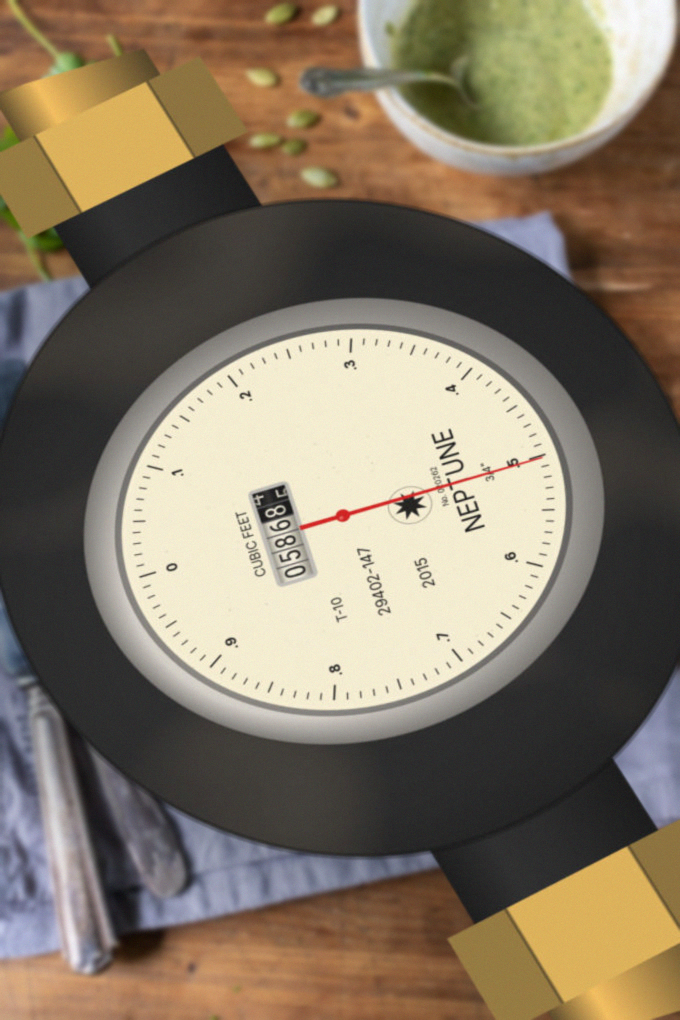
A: 58684.50 ft³
